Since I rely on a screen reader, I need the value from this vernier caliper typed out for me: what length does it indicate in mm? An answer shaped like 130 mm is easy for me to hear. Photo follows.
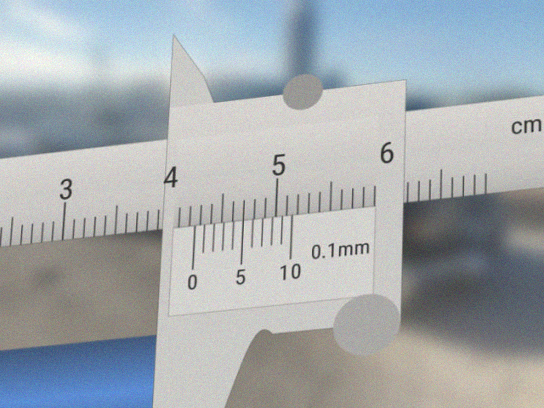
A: 42.5 mm
